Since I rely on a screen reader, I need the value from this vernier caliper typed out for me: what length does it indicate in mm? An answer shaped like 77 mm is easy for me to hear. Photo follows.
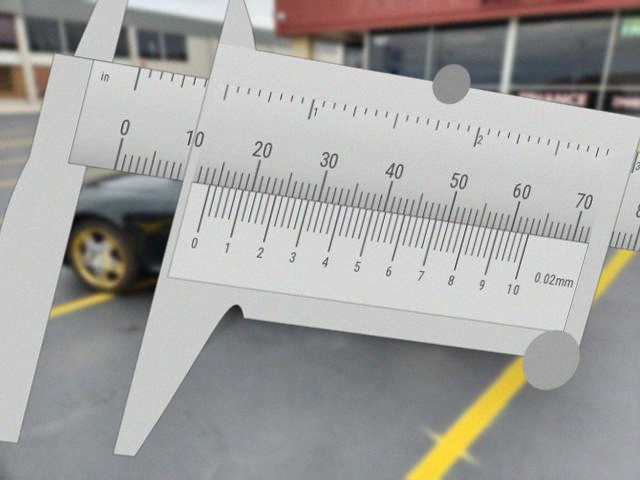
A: 13.8 mm
